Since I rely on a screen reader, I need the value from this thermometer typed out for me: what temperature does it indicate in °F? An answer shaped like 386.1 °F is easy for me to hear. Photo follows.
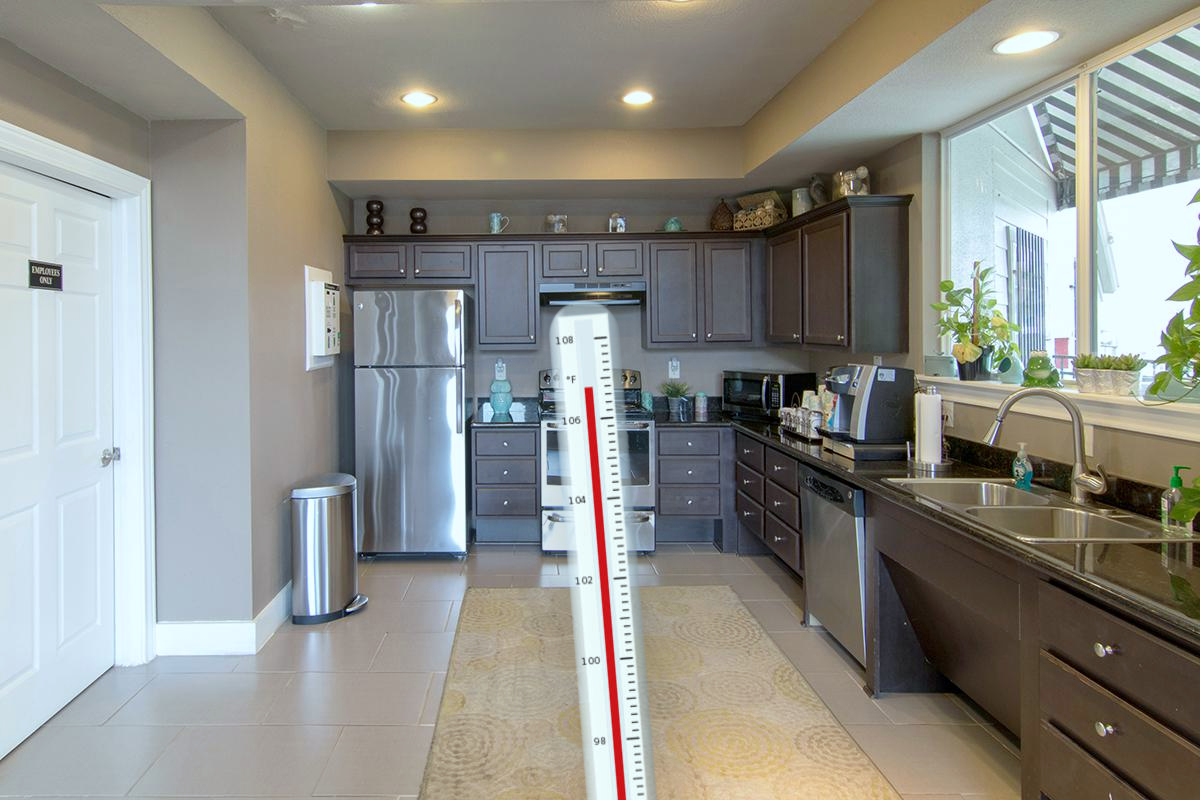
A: 106.8 °F
